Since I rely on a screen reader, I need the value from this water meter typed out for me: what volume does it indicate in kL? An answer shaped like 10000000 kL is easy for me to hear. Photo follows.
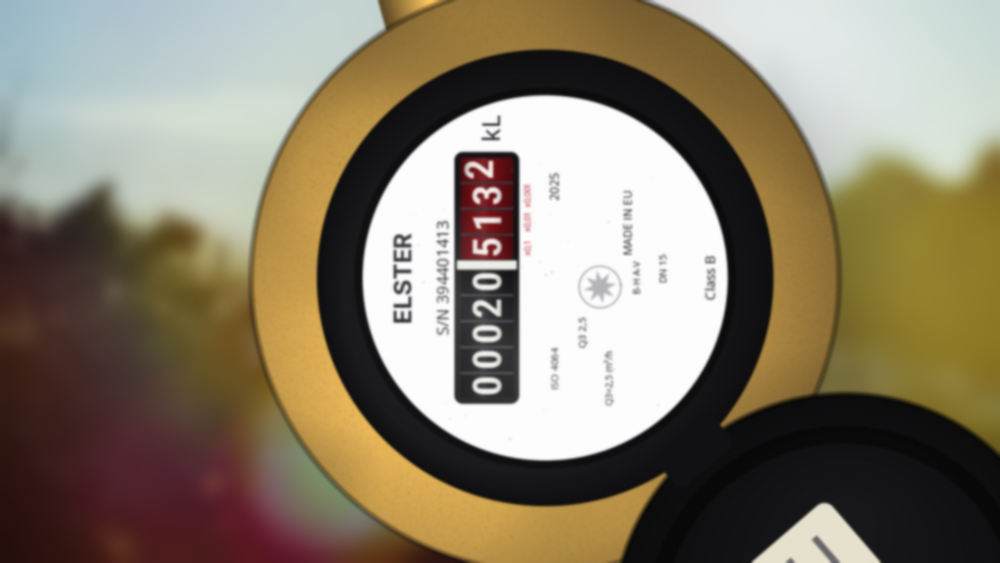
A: 20.5132 kL
